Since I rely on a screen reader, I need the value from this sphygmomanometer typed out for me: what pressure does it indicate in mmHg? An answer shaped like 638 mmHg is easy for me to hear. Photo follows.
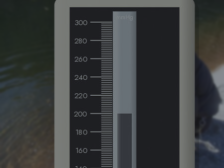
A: 200 mmHg
